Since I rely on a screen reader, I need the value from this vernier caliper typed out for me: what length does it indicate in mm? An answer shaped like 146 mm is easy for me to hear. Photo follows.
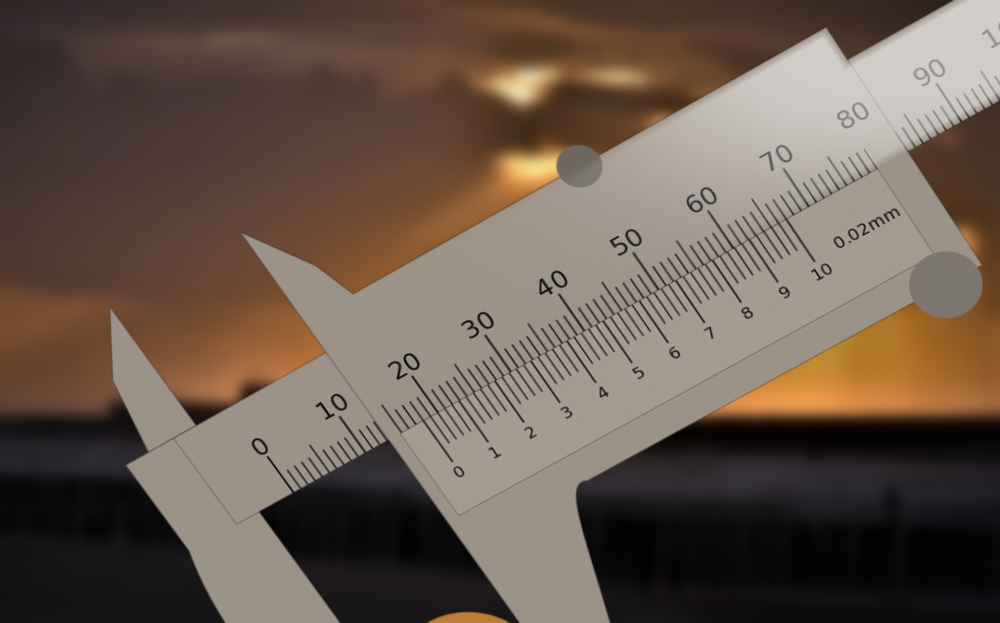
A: 18.0 mm
